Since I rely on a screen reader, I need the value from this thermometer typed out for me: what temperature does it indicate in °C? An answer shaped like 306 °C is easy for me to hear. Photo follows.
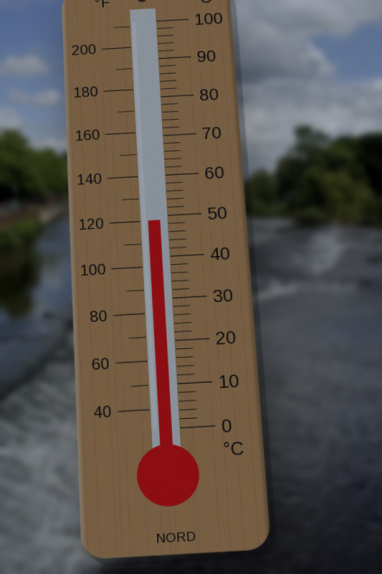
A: 49 °C
